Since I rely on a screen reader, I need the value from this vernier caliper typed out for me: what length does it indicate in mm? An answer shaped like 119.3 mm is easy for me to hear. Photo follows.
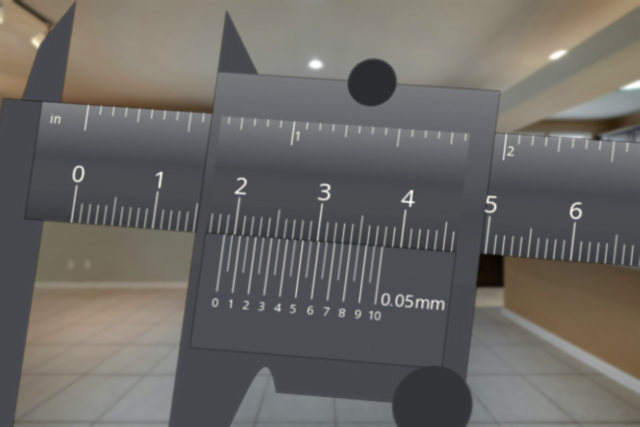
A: 18.8 mm
